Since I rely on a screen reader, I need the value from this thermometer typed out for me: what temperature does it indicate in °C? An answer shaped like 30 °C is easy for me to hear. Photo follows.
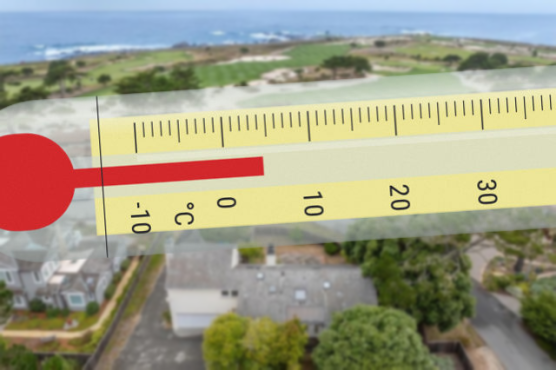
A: 4.5 °C
